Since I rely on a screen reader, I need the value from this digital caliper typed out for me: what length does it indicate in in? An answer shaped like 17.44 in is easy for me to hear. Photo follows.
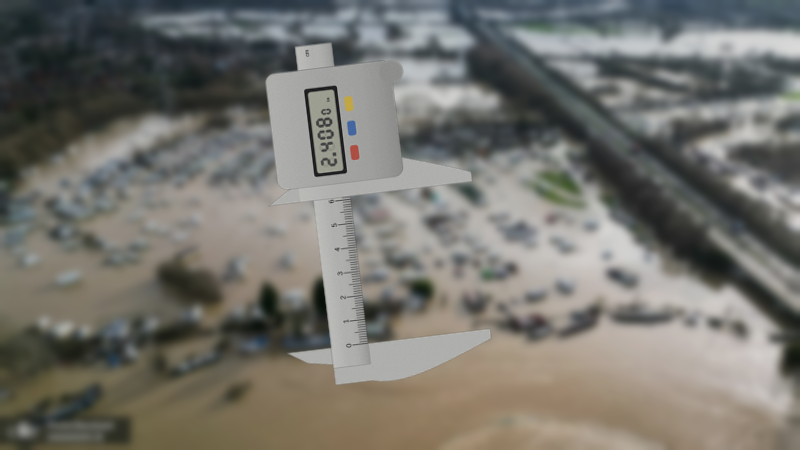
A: 2.4080 in
